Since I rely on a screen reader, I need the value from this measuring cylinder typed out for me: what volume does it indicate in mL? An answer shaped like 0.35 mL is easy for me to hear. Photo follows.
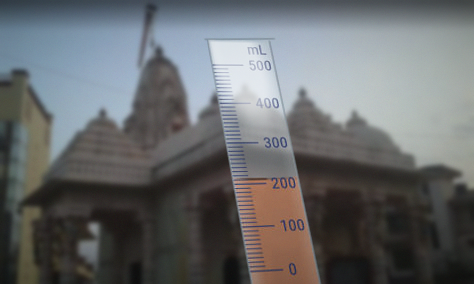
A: 210 mL
